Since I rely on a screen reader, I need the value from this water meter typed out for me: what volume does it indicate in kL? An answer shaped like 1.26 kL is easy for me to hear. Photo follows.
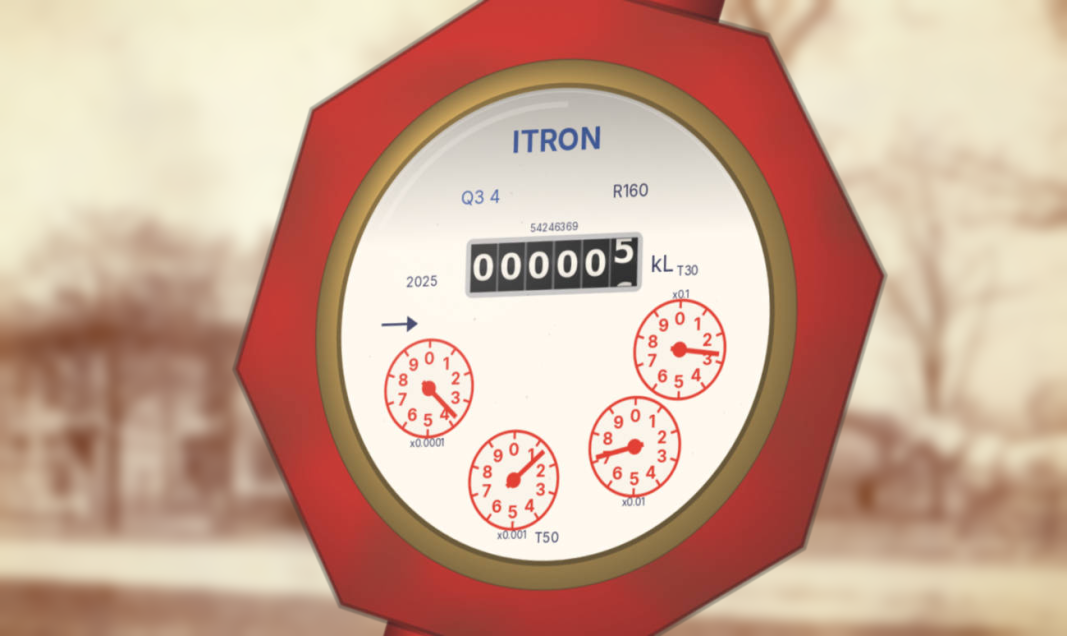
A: 5.2713 kL
